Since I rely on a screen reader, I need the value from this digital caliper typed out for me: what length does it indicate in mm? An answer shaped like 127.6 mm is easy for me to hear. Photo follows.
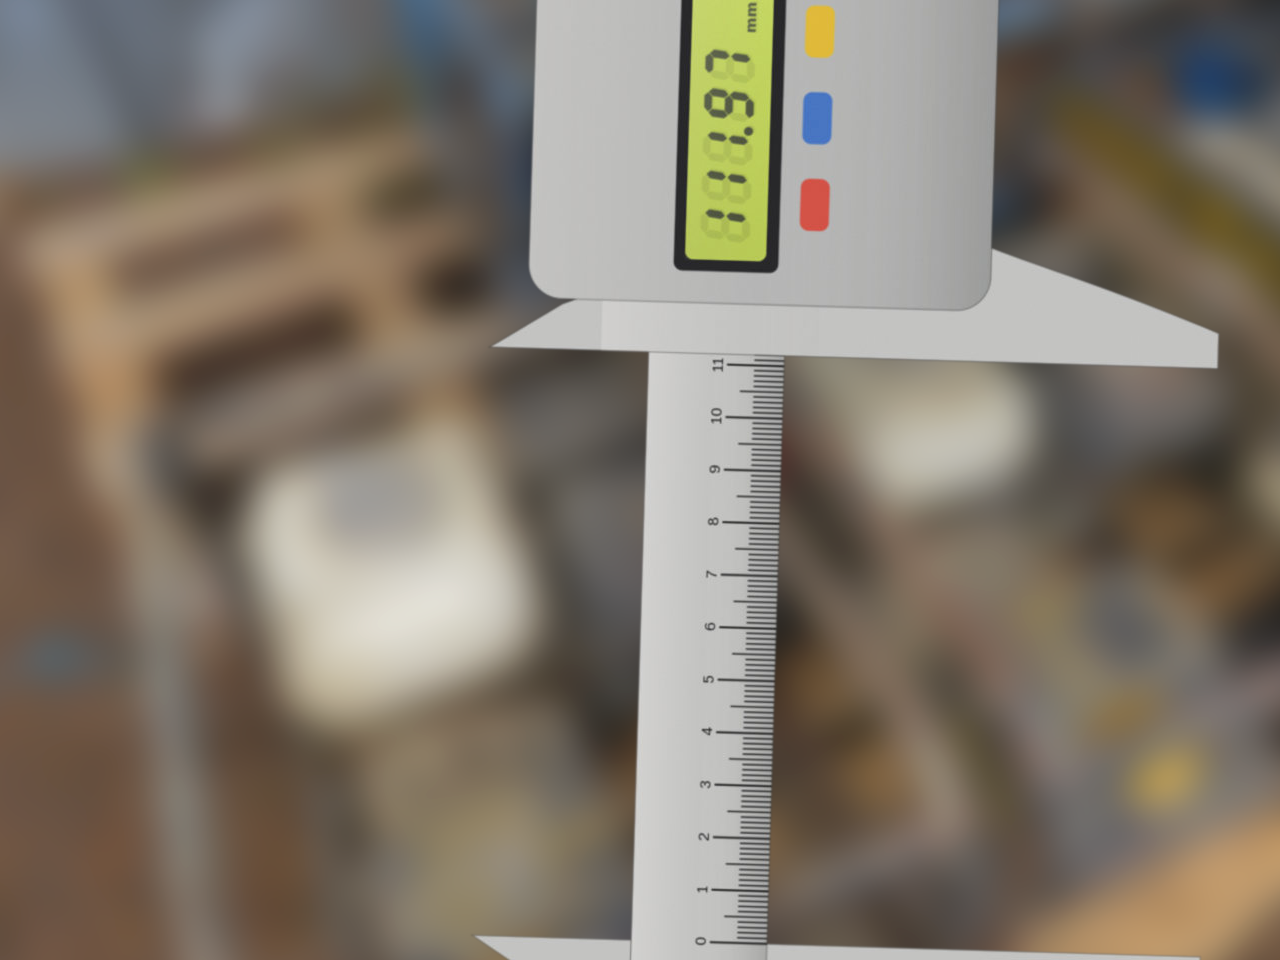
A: 111.97 mm
